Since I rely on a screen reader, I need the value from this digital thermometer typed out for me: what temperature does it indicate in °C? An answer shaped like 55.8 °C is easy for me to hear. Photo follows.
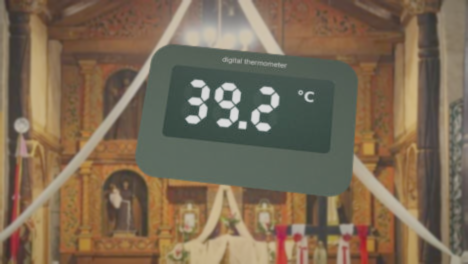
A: 39.2 °C
